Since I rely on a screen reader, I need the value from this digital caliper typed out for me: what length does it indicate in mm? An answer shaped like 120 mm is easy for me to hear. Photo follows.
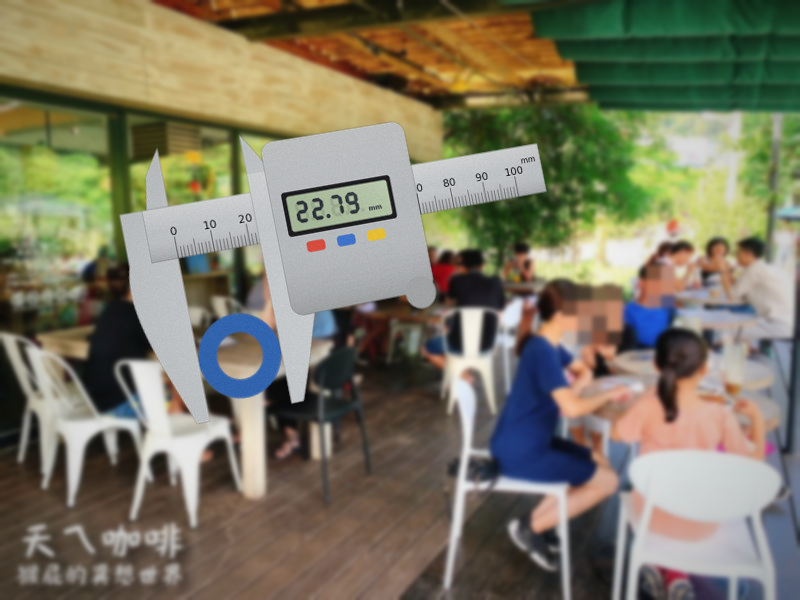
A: 22.79 mm
